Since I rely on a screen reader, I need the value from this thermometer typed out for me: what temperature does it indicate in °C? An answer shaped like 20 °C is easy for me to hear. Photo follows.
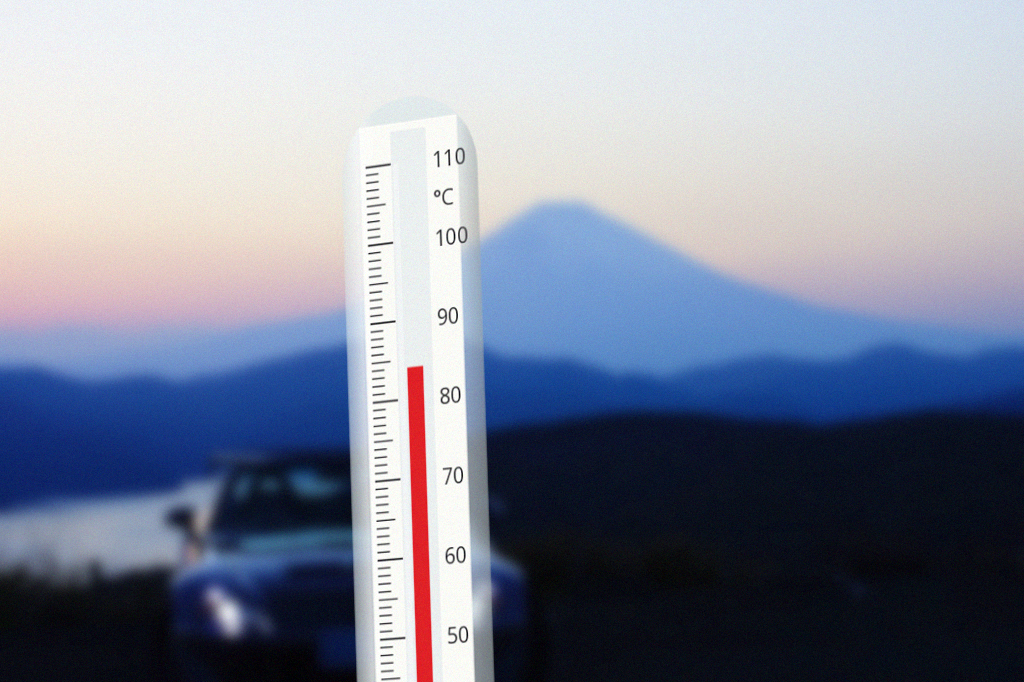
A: 84 °C
